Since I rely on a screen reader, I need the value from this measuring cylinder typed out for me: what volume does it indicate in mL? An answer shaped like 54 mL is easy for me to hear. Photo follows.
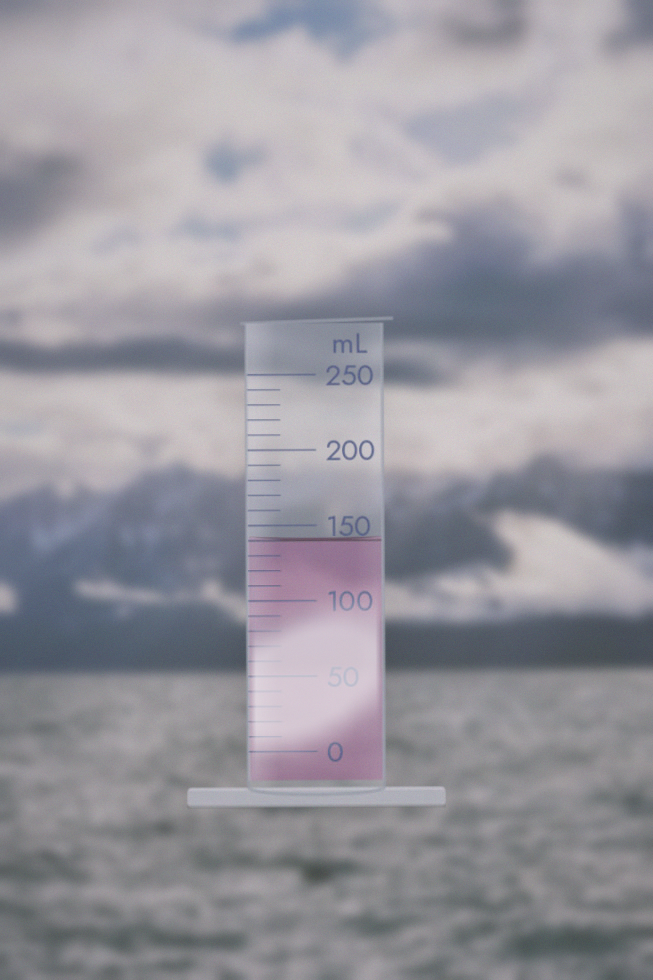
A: 140 mL
